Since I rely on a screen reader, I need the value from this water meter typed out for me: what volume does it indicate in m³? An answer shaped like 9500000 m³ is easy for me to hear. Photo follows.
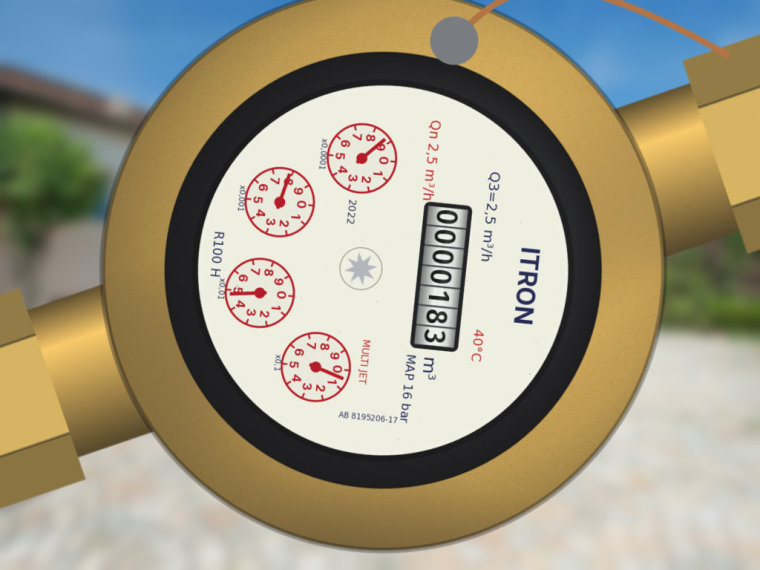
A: 183.0478 m³
